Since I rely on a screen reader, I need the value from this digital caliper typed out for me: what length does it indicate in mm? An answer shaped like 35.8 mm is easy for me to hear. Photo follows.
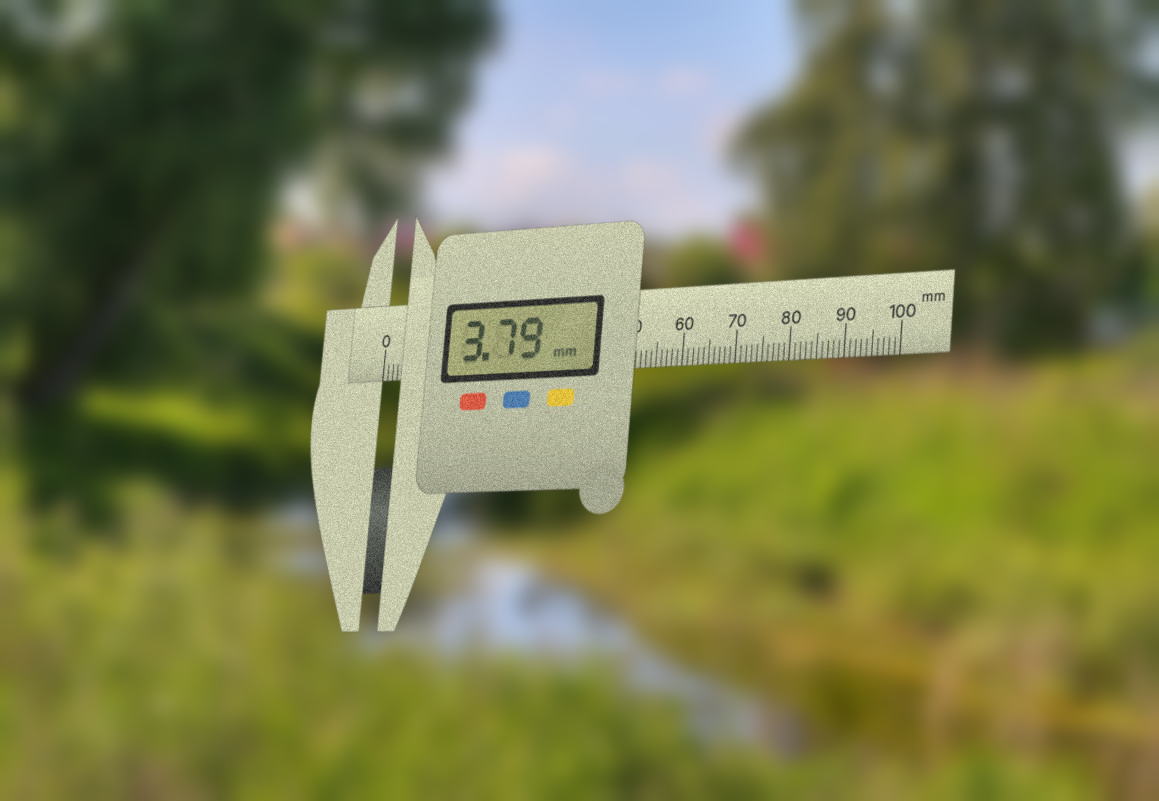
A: 3.79 mm
